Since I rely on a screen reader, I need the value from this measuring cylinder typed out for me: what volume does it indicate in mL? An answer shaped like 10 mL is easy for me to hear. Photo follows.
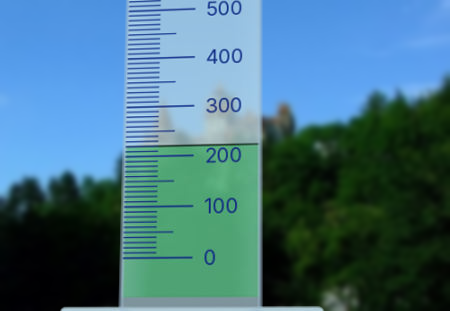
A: 220 mL
